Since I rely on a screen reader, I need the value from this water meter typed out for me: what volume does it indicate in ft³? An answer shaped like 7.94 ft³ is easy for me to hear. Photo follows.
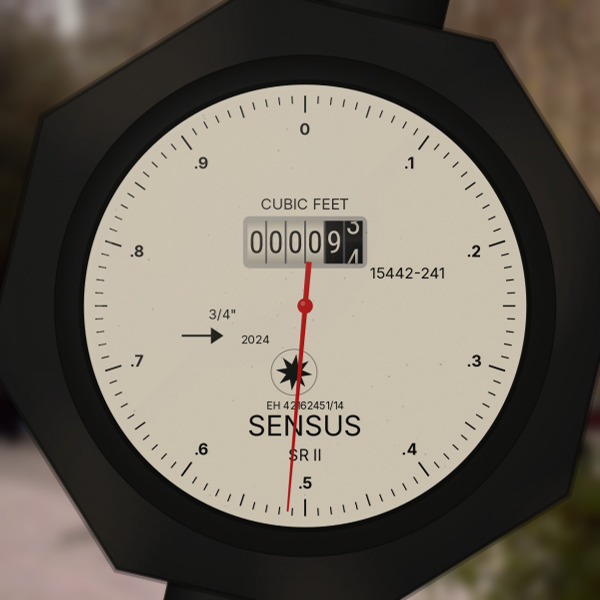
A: 93.51 ft³
